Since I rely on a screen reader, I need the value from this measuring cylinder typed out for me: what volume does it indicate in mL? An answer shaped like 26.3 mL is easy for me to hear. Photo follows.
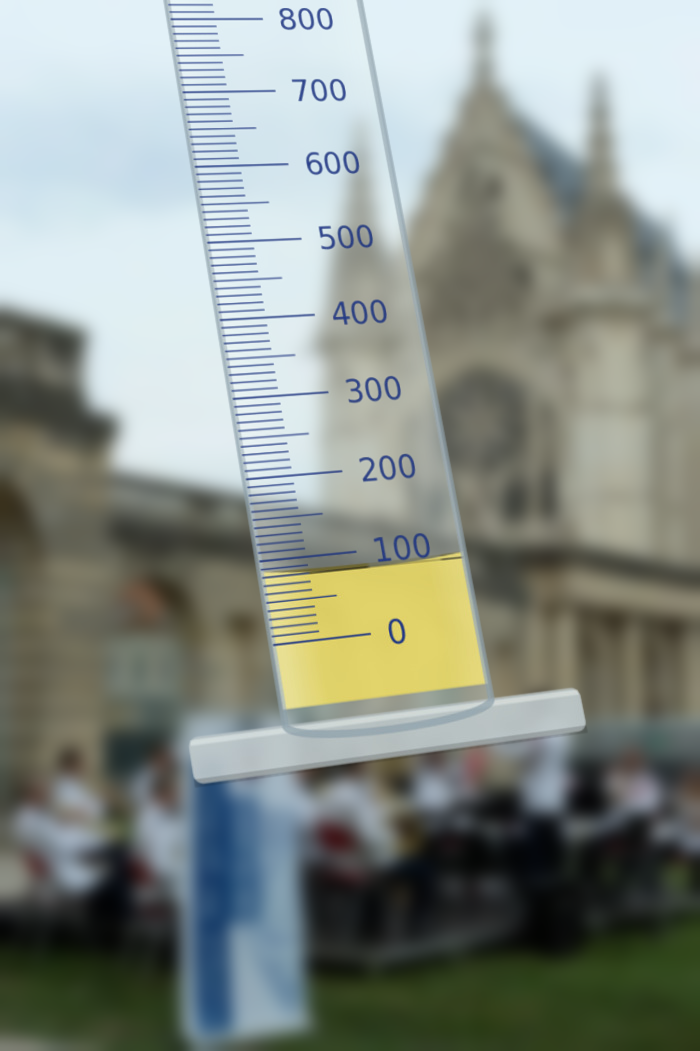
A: 80 mL
